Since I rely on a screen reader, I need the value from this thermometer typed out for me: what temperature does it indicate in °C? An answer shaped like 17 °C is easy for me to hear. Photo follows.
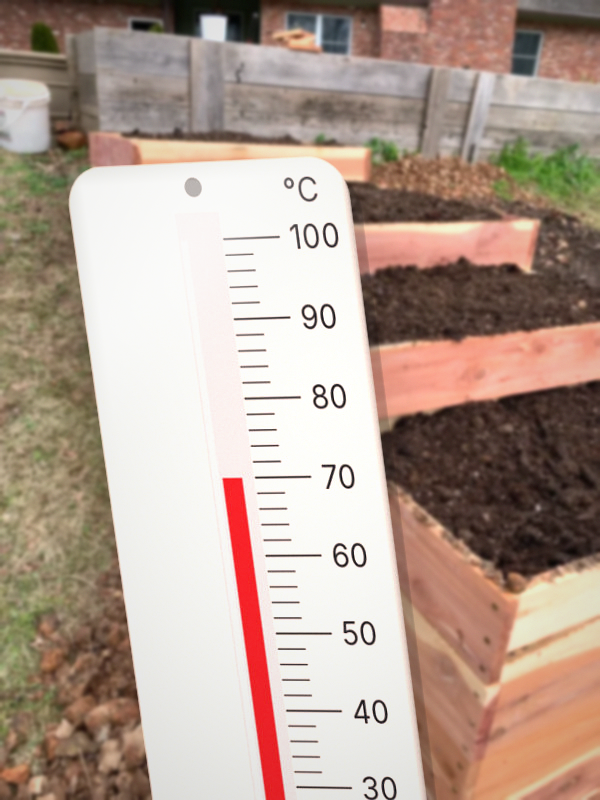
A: 70 °C
